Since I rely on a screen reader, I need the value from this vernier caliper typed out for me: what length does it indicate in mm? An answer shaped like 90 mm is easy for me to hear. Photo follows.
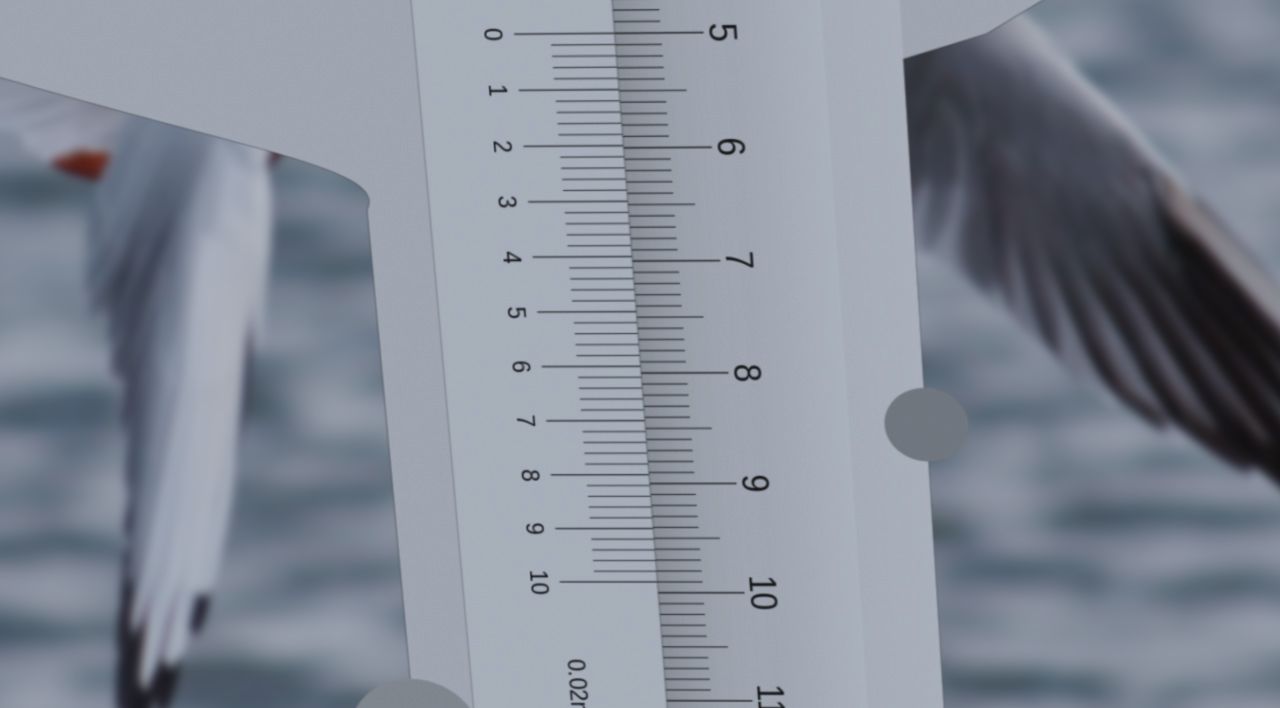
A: 50.0 mm
